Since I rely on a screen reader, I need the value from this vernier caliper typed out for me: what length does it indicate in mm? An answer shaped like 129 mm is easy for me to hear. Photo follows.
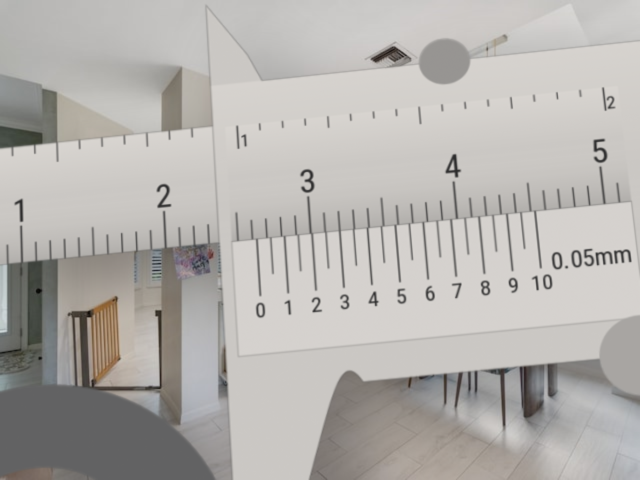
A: 26.3 mm
